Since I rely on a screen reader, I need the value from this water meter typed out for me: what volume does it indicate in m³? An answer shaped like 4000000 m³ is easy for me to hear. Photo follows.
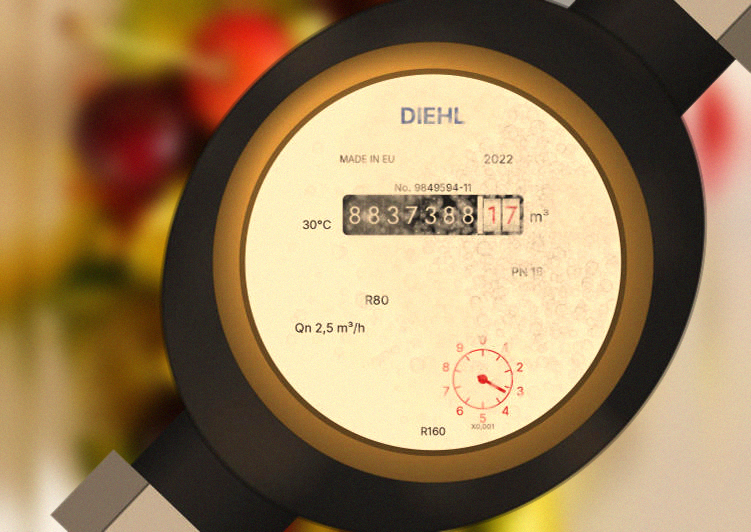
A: 8837388.173 m³
